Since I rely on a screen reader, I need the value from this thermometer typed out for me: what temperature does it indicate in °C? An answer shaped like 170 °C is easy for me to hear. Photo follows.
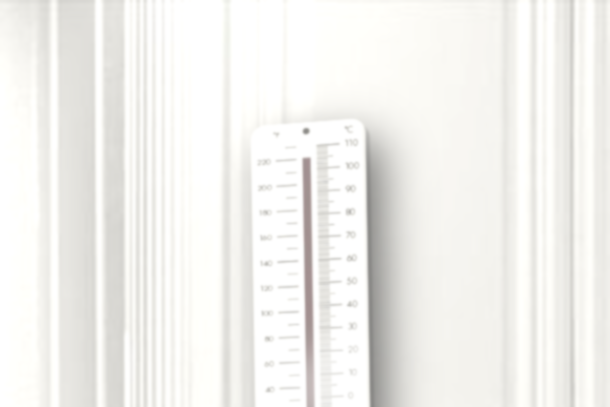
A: 105 °C
